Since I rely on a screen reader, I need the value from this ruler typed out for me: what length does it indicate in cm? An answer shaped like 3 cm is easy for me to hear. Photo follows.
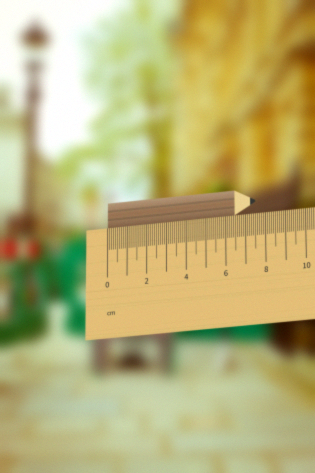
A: 7.5 cm
